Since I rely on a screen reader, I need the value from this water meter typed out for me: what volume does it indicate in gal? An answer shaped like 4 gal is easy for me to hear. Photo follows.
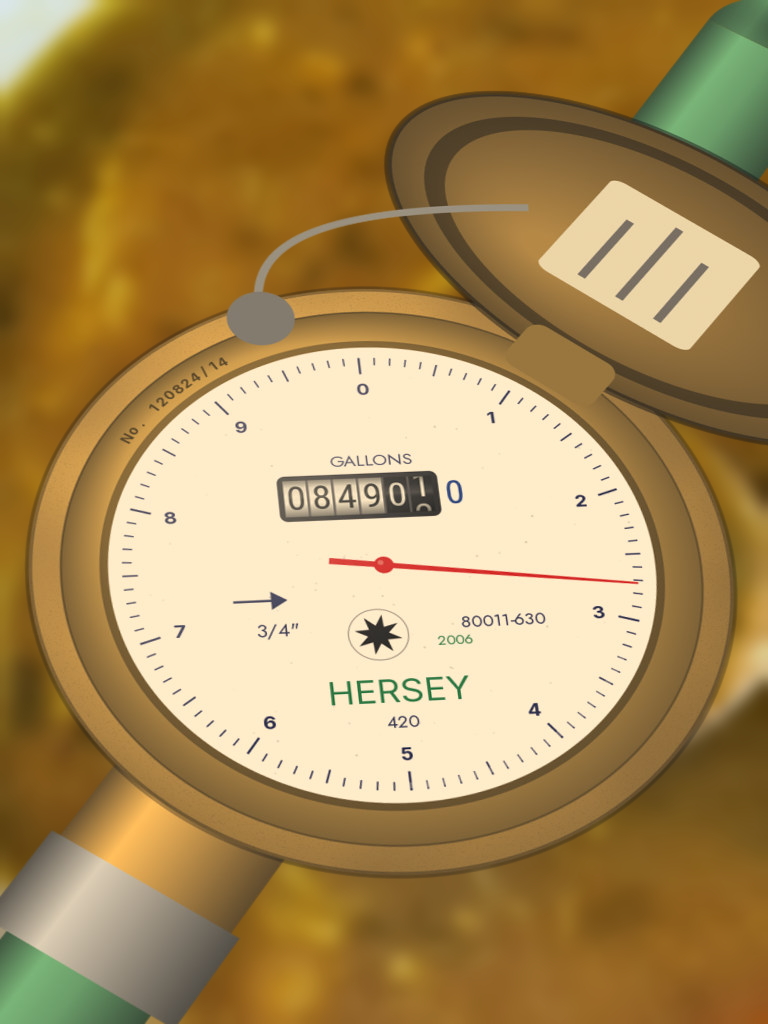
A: 849012.7 gal
